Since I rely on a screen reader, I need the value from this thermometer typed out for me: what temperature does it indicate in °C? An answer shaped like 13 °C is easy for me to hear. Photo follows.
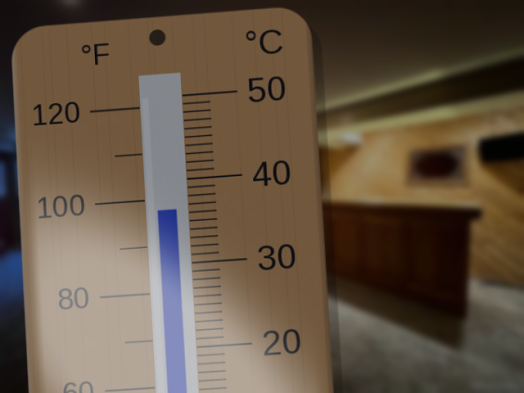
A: 36.5 °C
